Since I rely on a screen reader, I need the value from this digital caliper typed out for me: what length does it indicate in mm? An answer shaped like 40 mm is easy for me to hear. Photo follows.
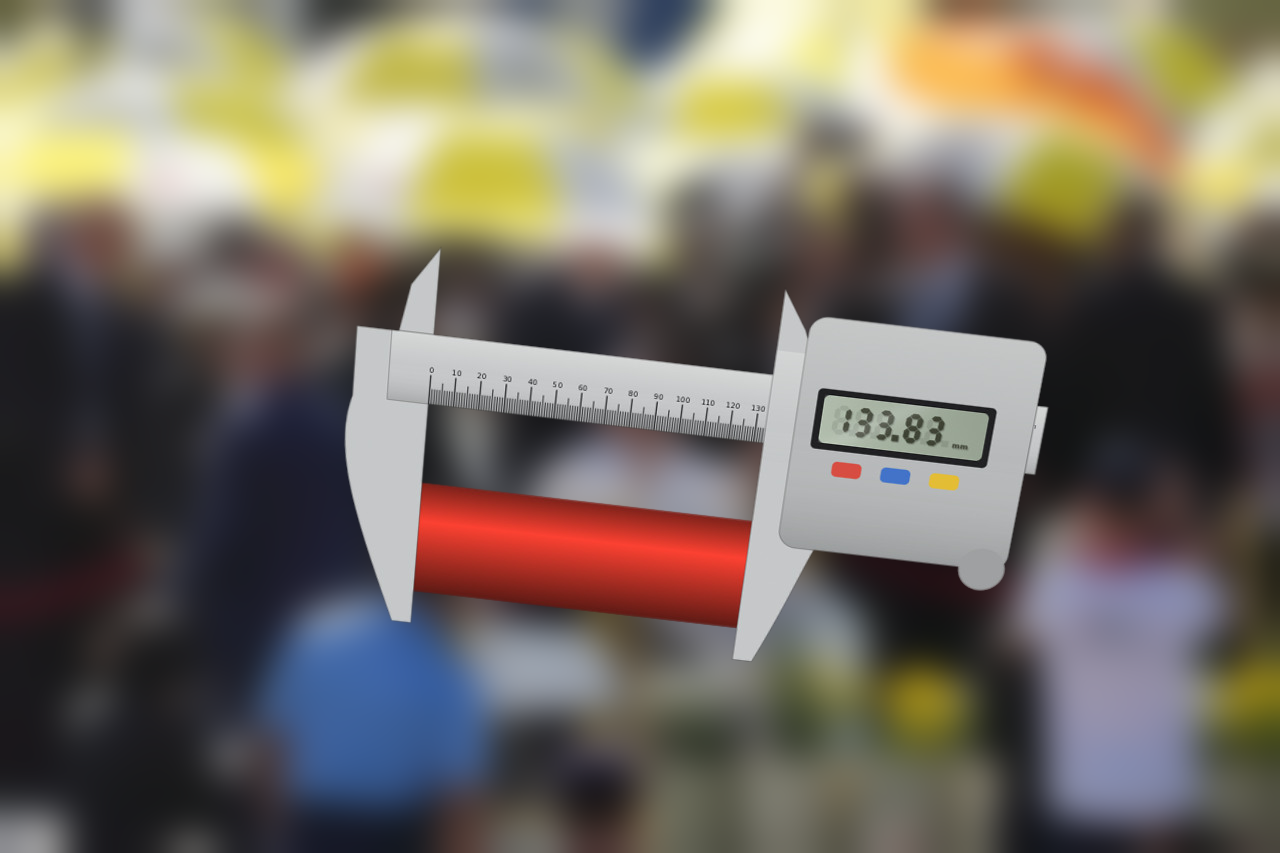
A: 133.83 mm
